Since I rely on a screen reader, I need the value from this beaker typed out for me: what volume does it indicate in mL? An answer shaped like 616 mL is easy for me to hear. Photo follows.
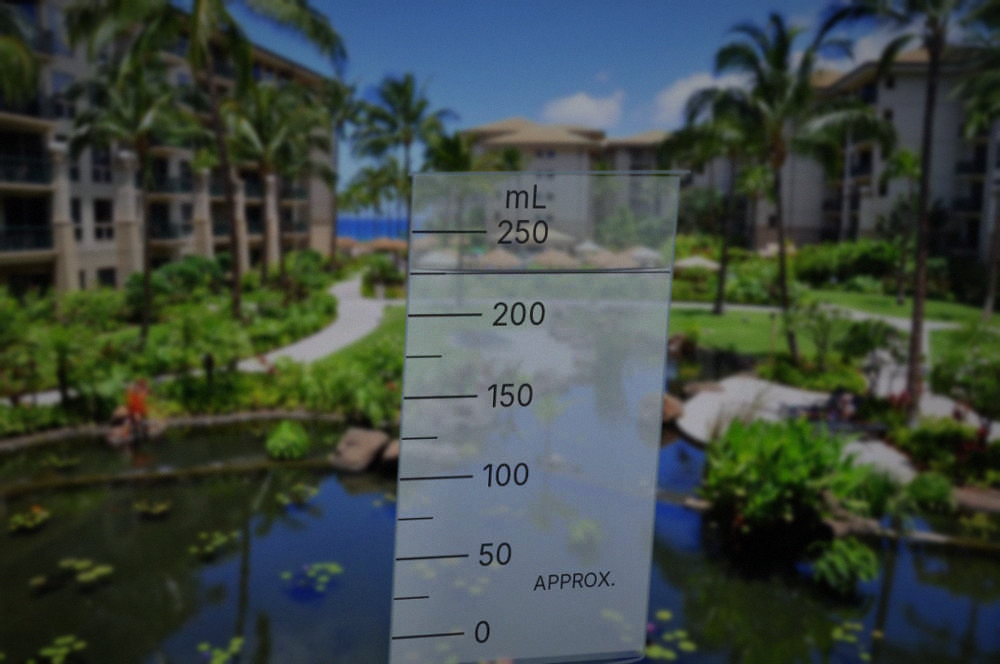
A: 225 mL
